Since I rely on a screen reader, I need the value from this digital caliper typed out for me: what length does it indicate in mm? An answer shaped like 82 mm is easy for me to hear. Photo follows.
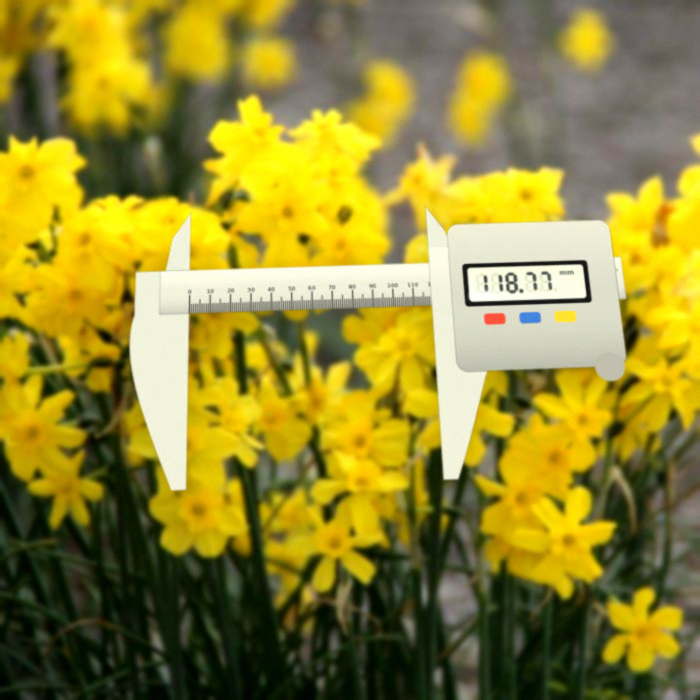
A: 118.77 mm
